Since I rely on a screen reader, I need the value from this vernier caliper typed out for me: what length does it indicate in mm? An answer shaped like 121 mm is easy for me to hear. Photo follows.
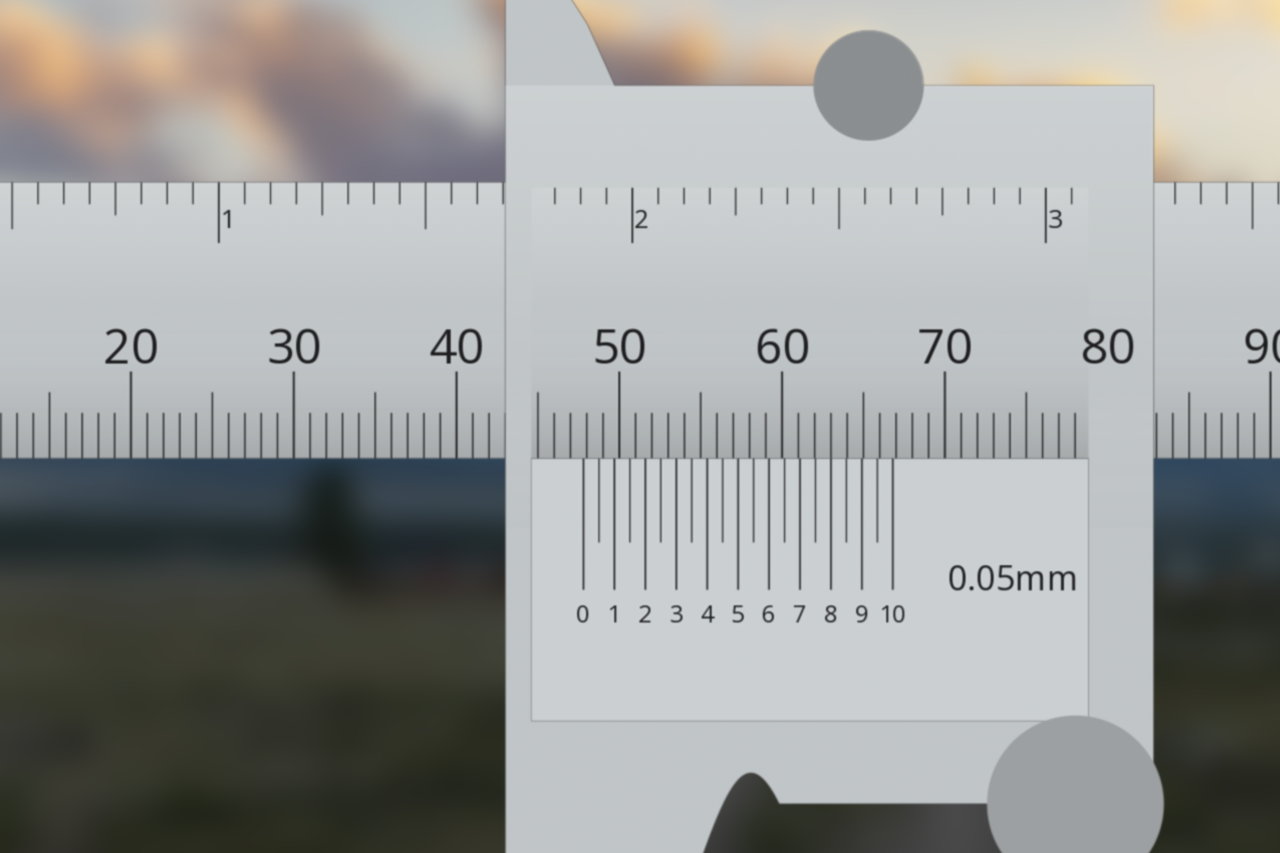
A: 47.8 mm
